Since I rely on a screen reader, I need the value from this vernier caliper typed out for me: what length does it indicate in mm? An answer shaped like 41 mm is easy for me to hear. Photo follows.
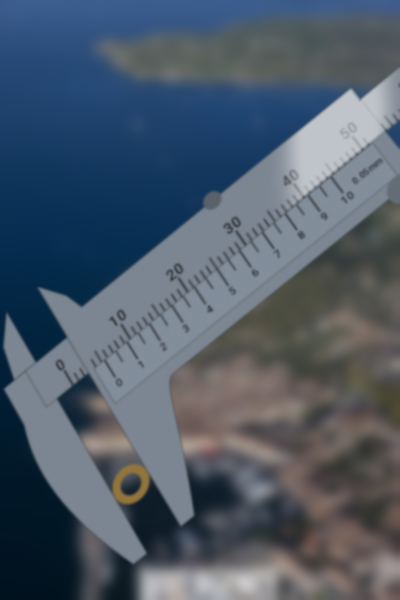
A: 5.5 mm
